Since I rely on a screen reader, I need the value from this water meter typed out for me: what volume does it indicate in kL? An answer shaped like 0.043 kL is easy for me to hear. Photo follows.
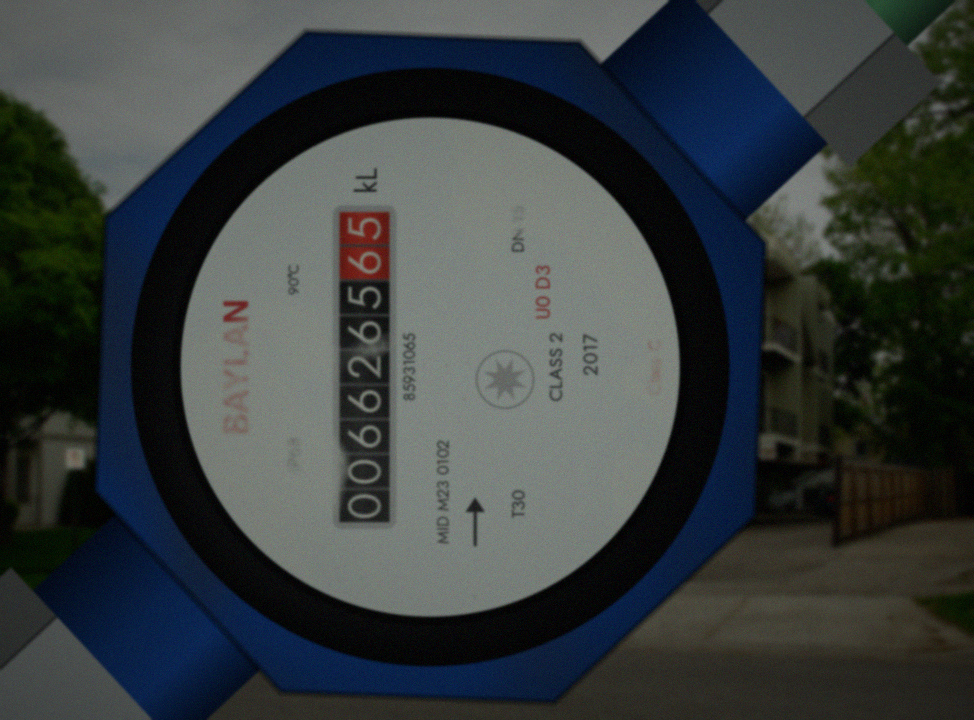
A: 66265.65 kL
